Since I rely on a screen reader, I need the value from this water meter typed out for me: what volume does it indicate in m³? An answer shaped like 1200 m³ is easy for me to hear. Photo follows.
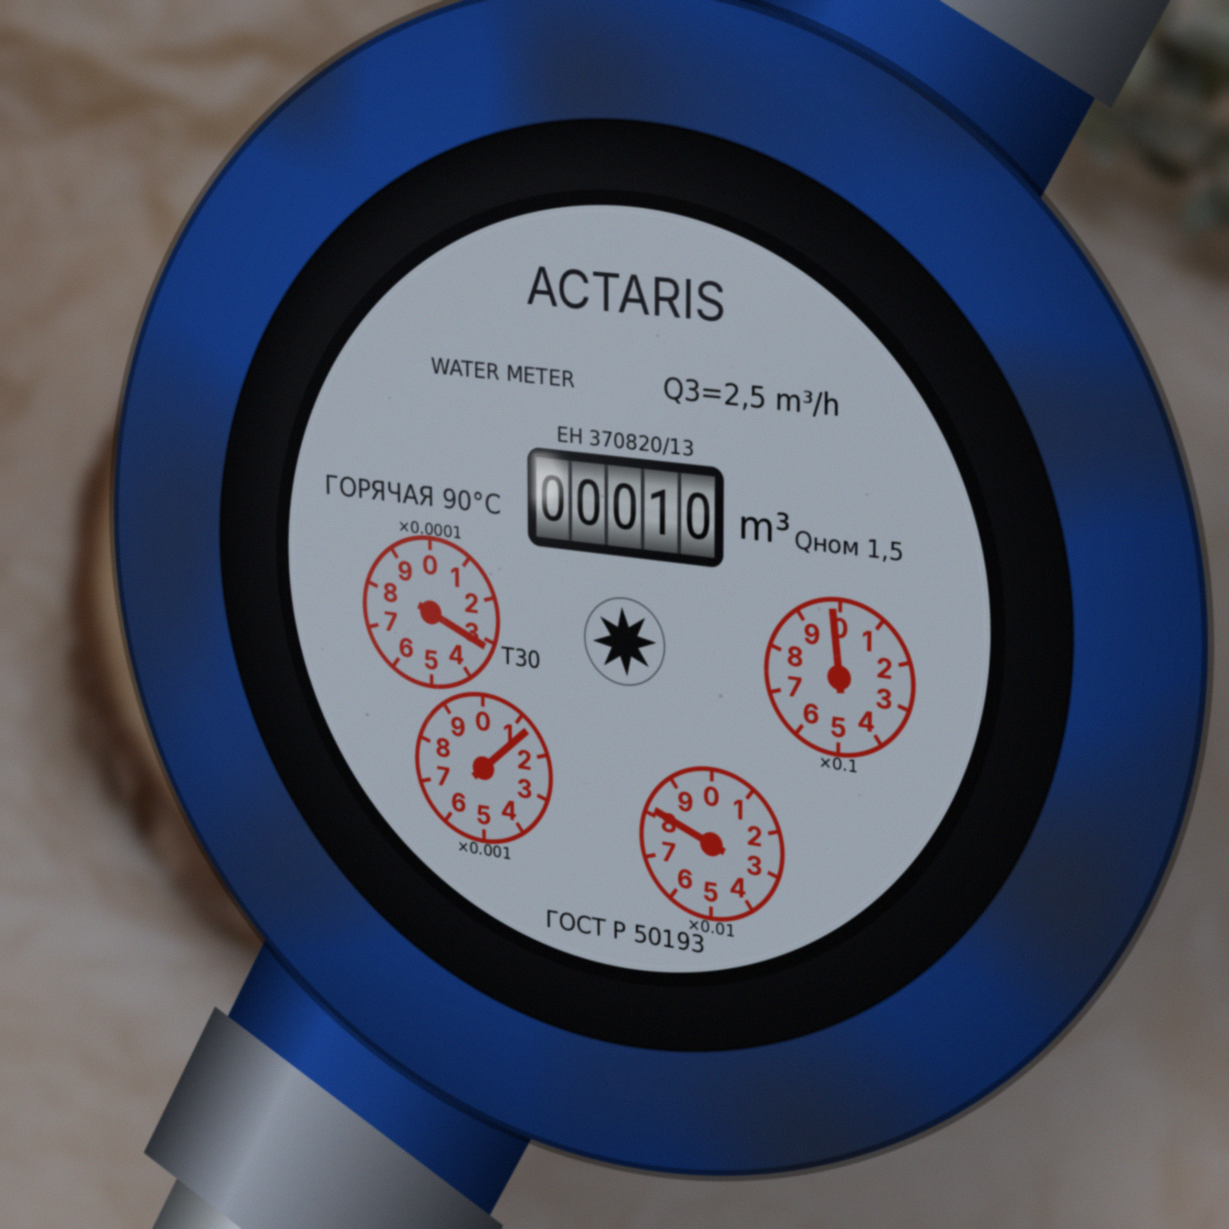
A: 9.9813 m³
